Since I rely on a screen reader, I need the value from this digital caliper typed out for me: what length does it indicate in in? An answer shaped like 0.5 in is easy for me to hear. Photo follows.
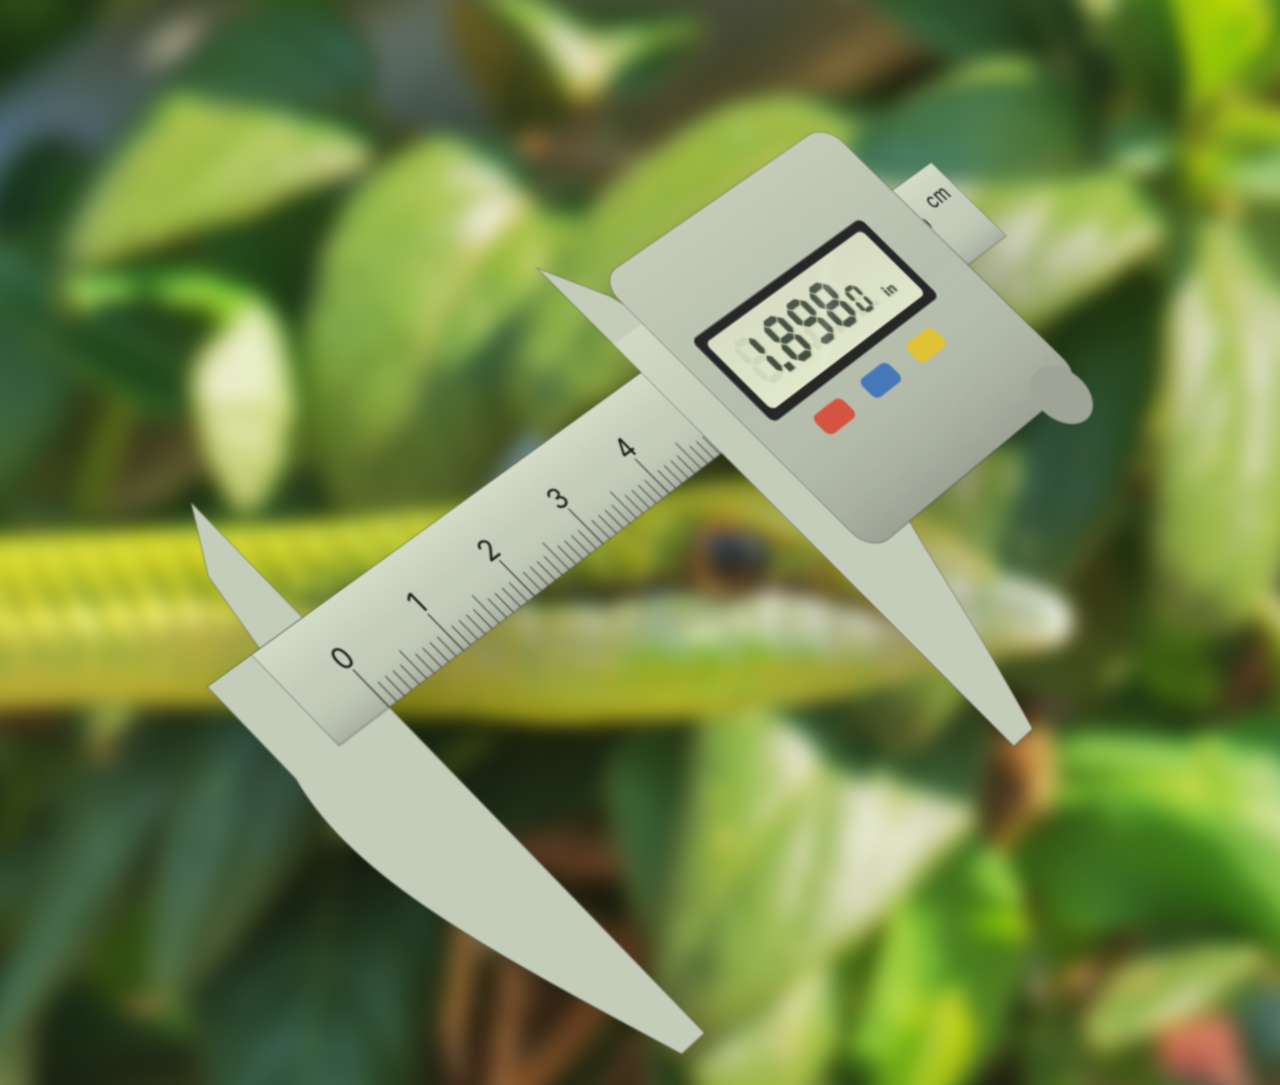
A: 1.8980 in
